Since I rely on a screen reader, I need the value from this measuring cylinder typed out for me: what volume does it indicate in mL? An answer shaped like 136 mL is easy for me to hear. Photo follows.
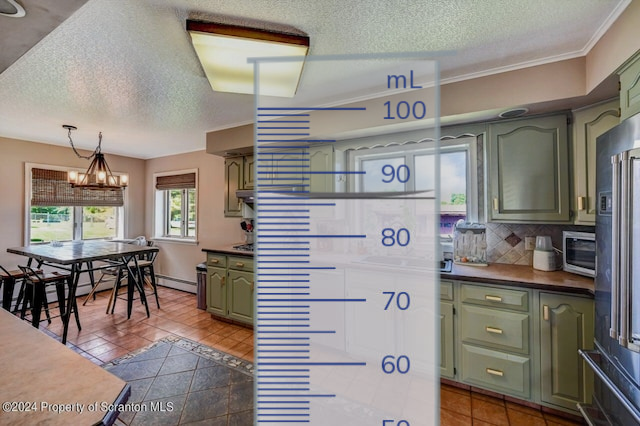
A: 86 mL
